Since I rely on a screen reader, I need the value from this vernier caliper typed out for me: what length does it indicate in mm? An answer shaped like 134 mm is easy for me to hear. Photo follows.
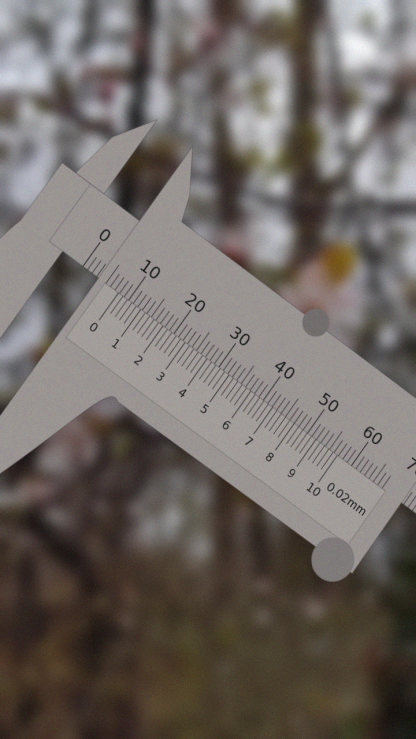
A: 7.8 mm
